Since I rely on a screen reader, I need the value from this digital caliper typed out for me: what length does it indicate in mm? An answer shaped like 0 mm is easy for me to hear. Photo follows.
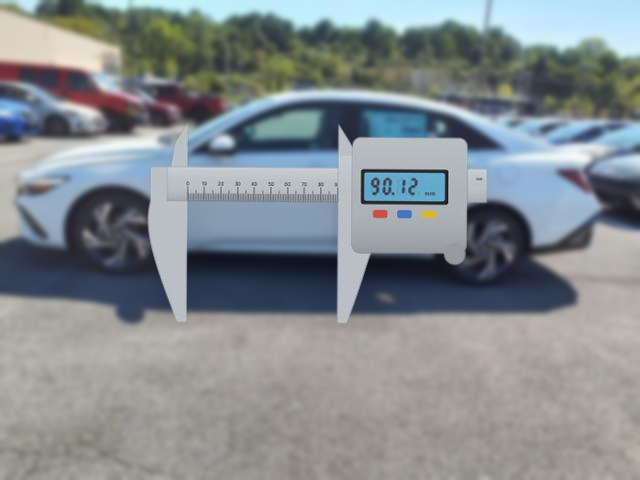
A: 90.12 mm
